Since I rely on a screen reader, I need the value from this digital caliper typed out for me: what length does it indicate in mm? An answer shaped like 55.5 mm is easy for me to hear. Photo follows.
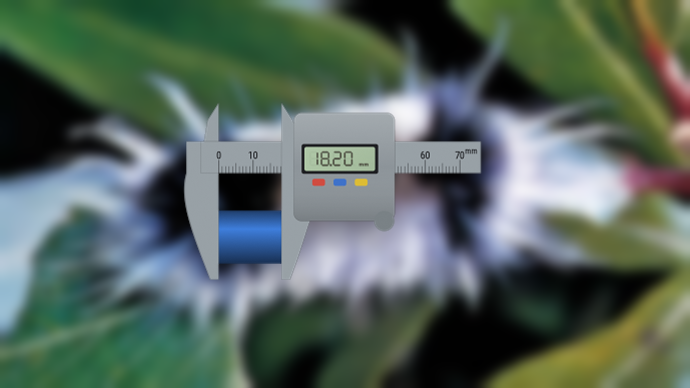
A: 18.20 mm
